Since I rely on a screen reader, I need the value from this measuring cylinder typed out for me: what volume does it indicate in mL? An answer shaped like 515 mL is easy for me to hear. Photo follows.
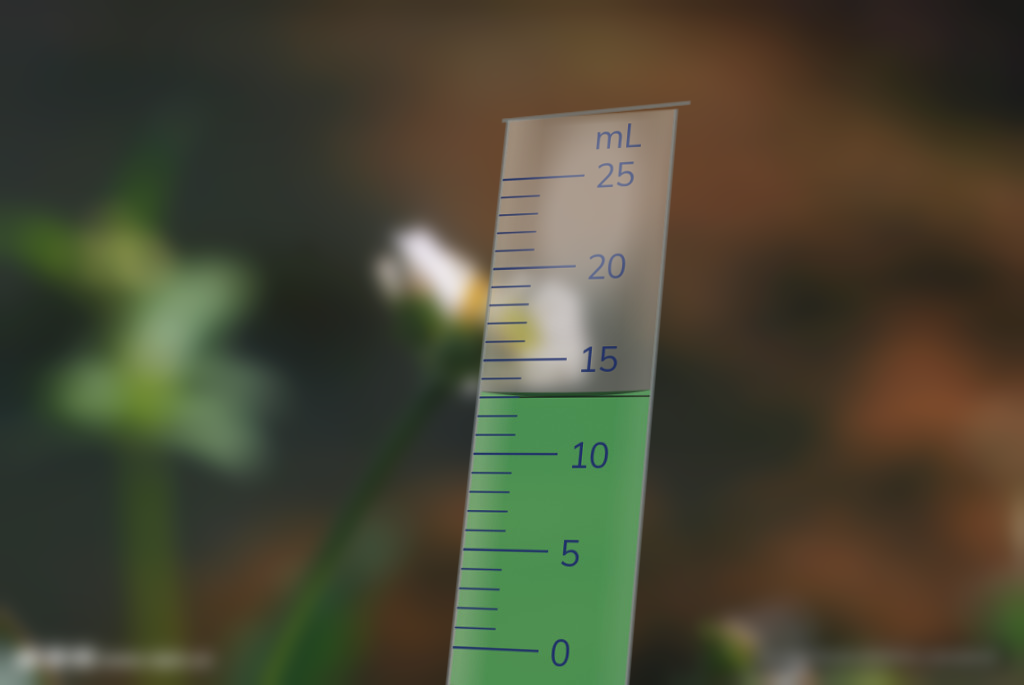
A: 13 mL
